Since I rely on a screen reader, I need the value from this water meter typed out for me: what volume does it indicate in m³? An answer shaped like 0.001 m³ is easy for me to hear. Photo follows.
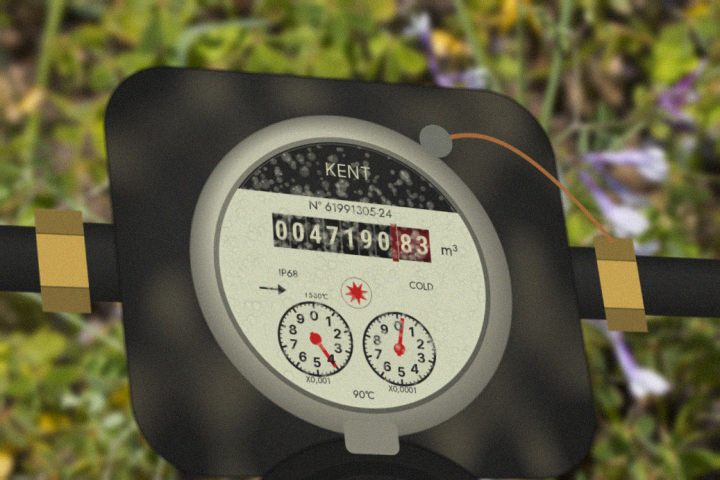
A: 47190.8340 m³
